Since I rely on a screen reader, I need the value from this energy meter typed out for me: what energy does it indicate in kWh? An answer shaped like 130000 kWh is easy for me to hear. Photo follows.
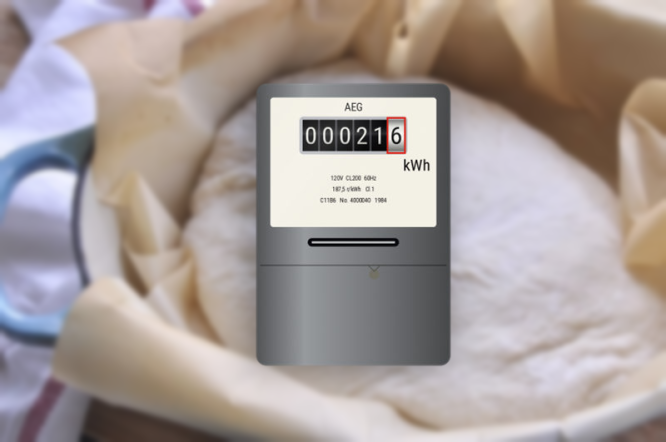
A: 21.6 kWh
